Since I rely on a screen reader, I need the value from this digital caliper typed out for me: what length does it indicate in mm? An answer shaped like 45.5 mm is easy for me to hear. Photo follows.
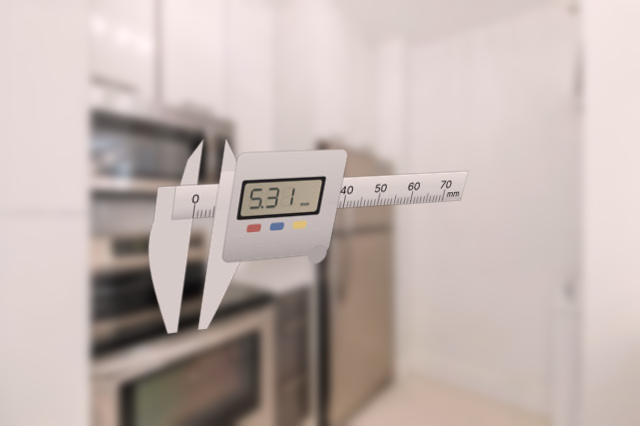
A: 5.31 mm
